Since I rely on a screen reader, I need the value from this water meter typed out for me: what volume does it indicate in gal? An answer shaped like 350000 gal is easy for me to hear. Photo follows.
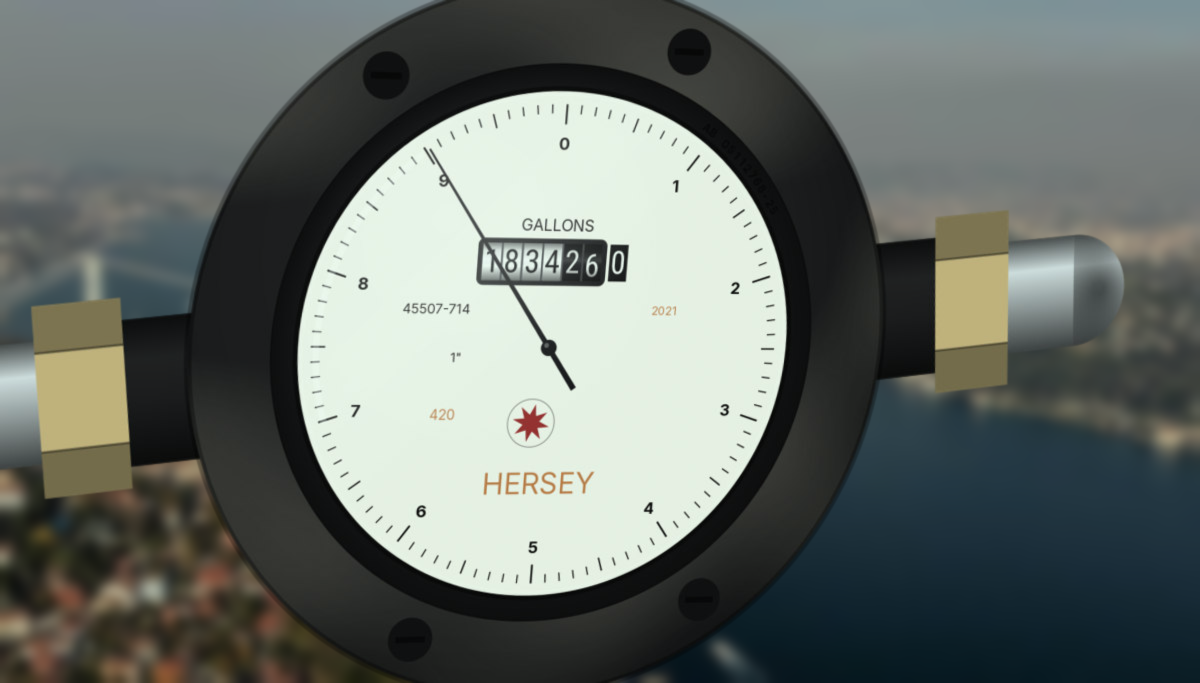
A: 1834259.0 gal
